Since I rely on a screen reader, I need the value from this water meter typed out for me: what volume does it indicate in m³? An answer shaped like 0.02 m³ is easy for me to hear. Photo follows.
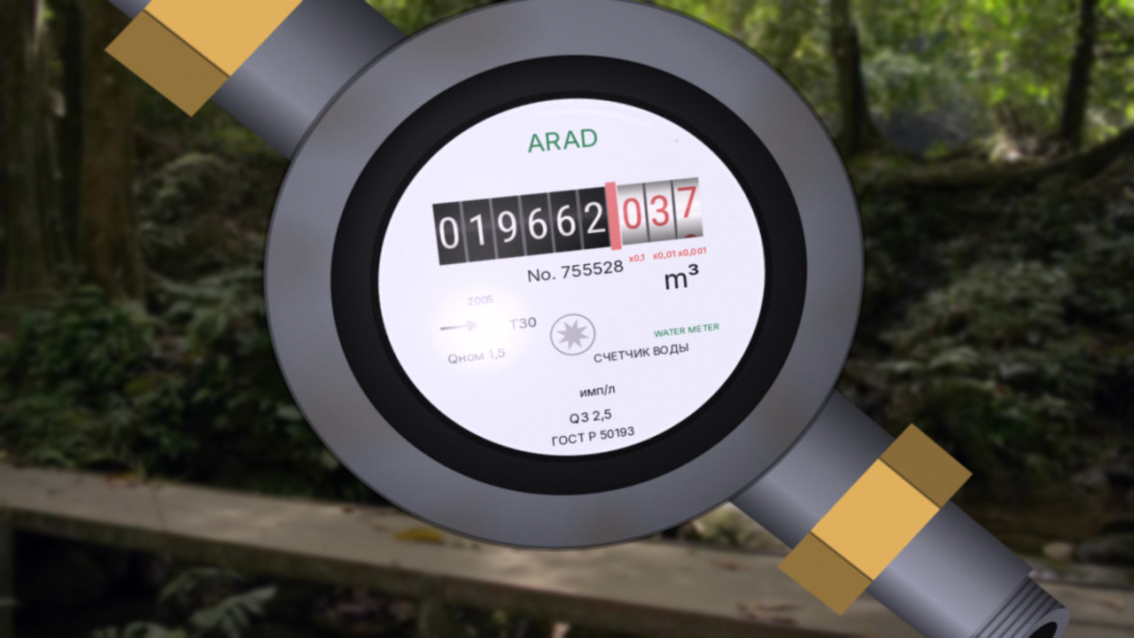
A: 19662.037 m³
